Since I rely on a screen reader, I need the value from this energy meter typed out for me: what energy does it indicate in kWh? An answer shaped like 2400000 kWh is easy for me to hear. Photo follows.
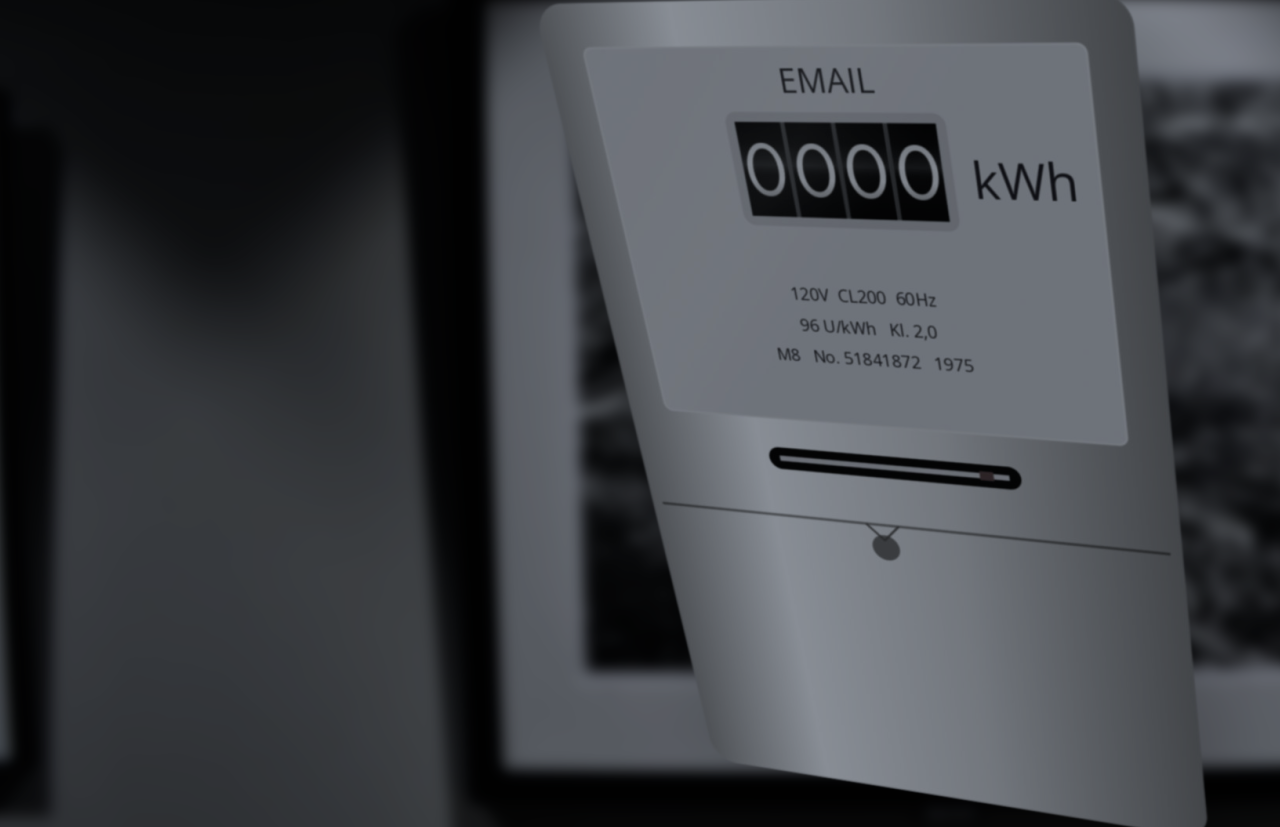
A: 0 kWh
